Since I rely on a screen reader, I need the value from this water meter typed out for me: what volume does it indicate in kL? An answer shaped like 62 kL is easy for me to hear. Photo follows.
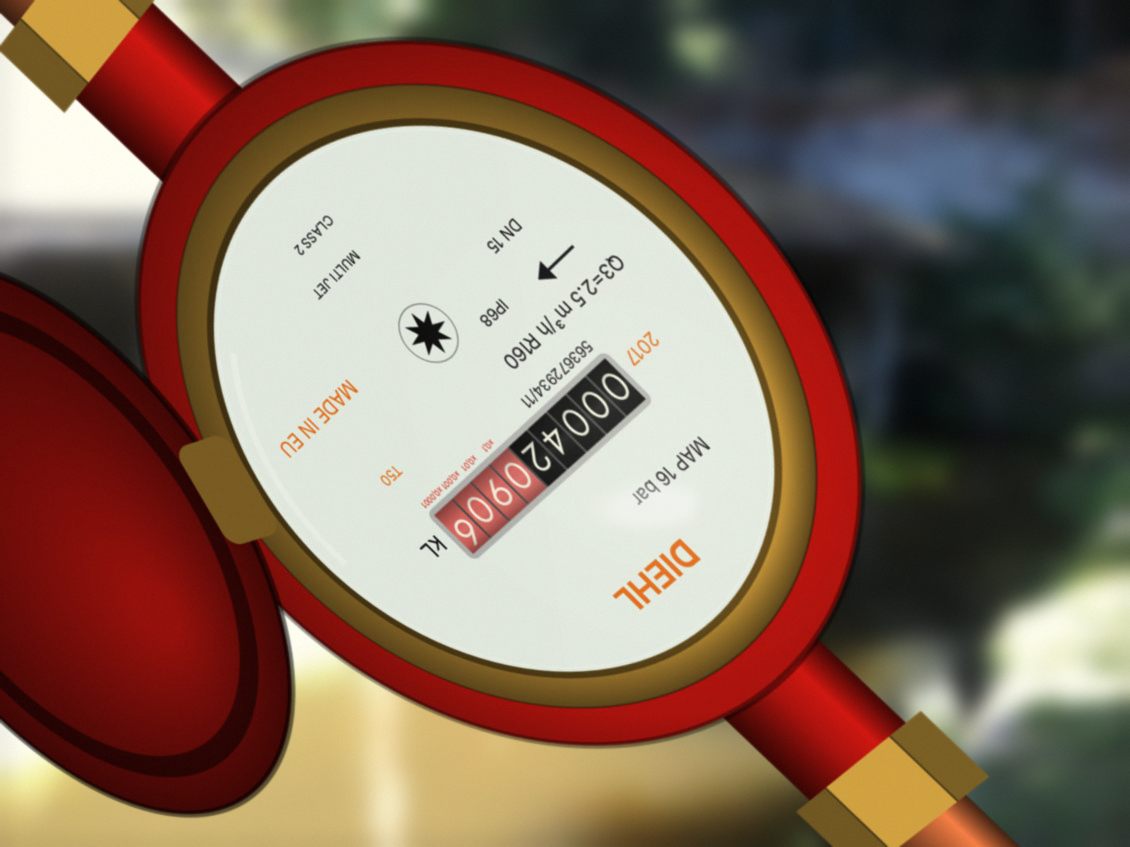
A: 42.0906 kL
